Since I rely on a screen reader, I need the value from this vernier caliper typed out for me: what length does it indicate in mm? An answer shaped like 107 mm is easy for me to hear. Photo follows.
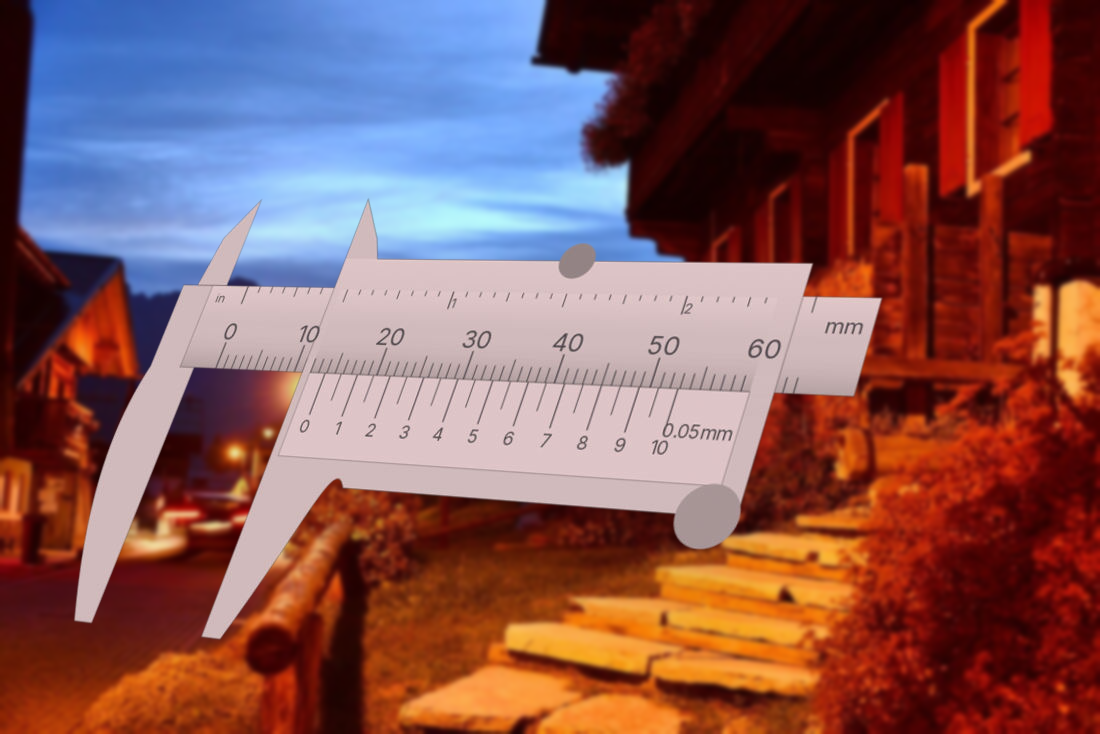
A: 13.8 mm
